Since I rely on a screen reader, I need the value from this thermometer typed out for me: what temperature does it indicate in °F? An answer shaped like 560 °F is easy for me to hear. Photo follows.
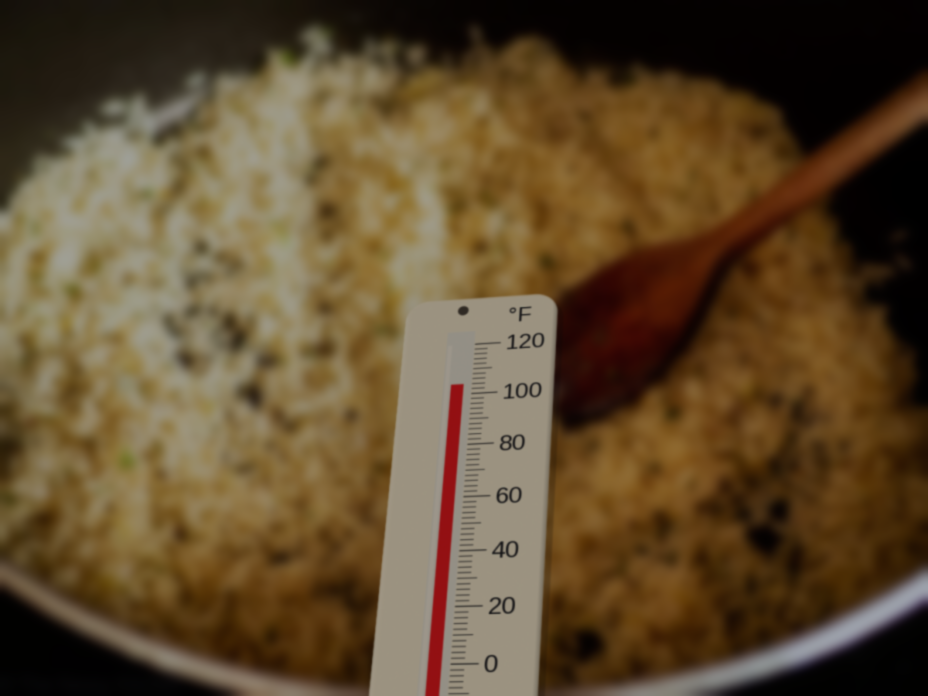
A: 104 °F
